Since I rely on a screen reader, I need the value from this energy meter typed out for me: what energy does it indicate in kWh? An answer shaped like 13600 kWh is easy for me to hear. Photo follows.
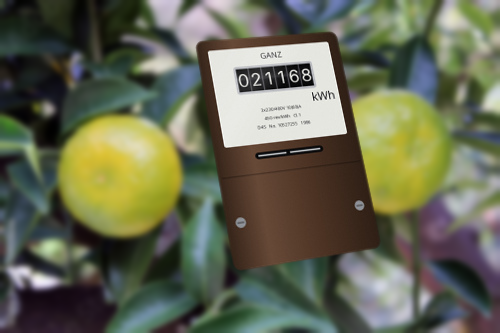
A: 21168 kWh
